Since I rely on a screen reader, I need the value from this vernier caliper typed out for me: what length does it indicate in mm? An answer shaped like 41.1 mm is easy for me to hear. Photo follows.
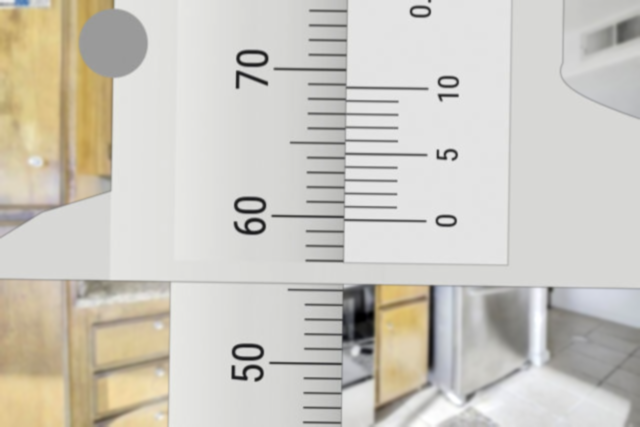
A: 59.8 mm
